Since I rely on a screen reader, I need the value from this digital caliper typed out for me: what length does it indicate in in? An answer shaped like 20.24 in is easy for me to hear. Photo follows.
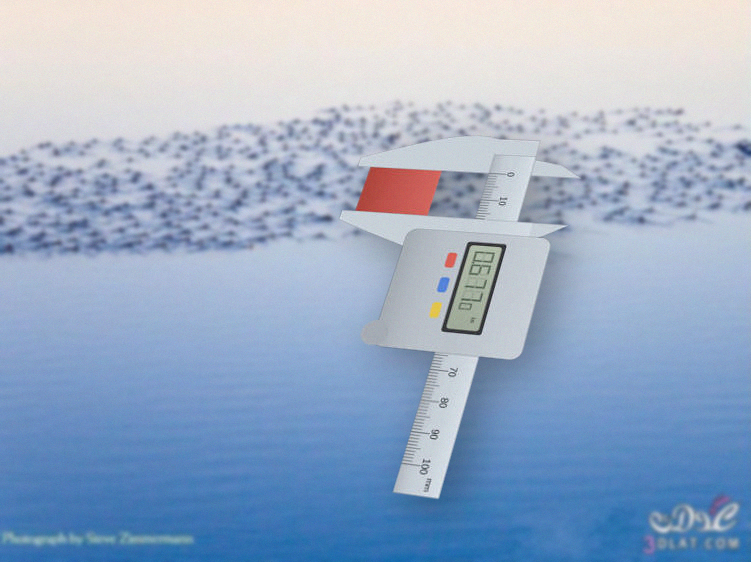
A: 0.6770 in
